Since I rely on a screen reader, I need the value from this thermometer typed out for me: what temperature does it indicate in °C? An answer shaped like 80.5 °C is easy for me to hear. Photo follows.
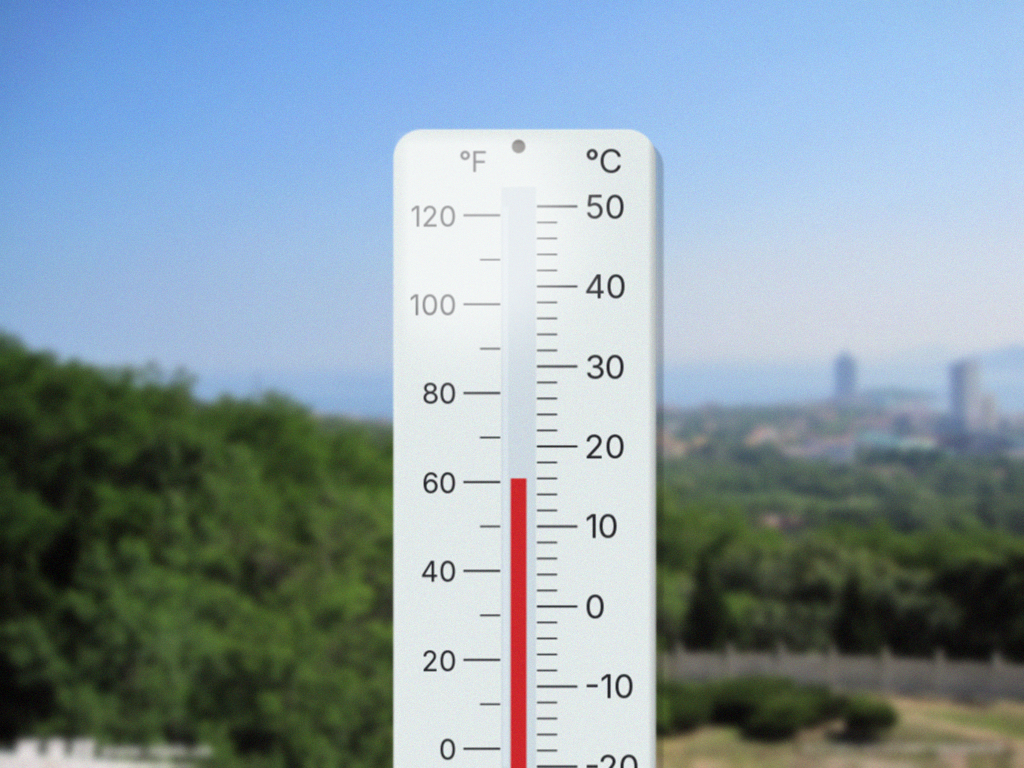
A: 16 °C
